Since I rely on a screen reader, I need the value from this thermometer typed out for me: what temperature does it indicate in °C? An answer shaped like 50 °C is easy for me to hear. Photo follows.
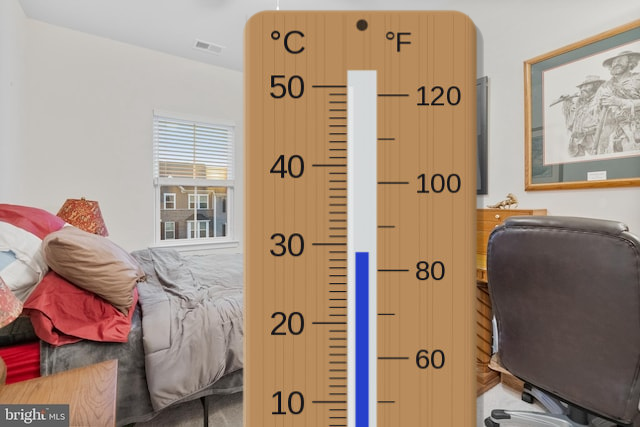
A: 29 °C
